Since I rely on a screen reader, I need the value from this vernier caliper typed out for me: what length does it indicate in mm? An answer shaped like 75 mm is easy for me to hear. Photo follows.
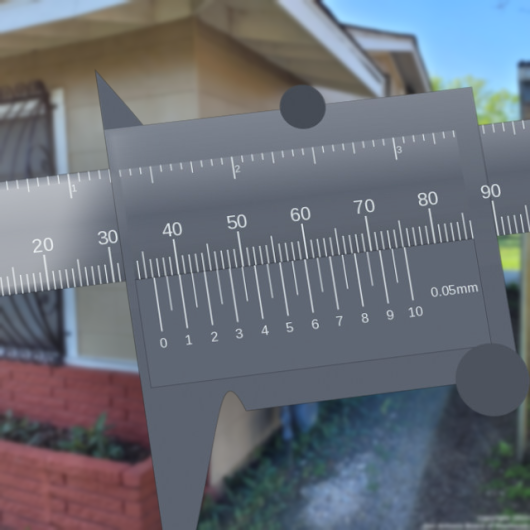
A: 36.2 mm
